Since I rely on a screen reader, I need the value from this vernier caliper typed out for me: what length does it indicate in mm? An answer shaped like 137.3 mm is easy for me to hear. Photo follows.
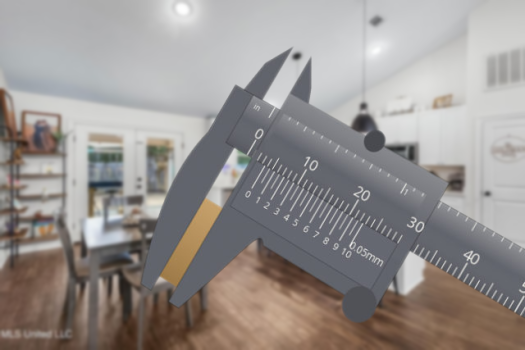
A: 3.6 mm
